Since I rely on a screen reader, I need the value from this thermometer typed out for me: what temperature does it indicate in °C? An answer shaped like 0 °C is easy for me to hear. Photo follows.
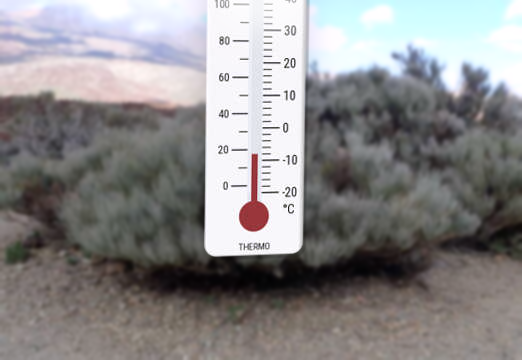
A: -8 °C
